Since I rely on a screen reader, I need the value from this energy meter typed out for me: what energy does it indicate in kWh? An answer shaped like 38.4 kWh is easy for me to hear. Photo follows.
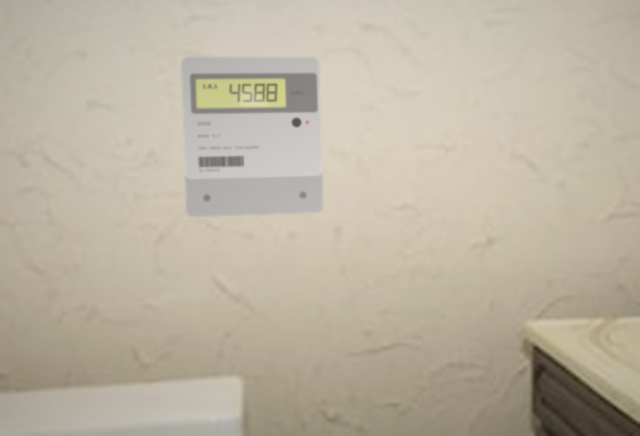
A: 4588 kWh
